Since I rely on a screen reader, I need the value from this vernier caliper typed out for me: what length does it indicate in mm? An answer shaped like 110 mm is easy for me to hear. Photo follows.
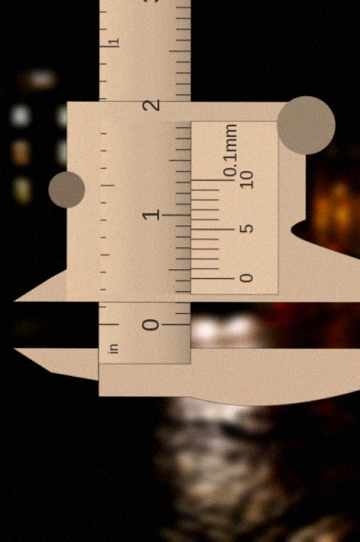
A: 4.2 mm
